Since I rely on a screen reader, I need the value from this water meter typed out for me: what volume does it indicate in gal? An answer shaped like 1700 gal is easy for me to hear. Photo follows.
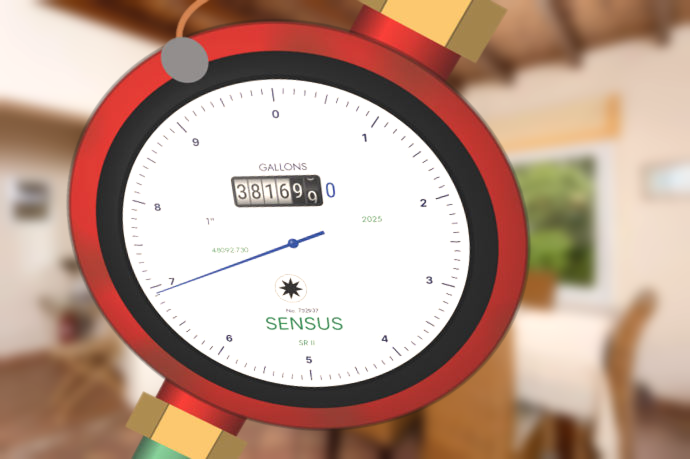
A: 3816986.9 gal
